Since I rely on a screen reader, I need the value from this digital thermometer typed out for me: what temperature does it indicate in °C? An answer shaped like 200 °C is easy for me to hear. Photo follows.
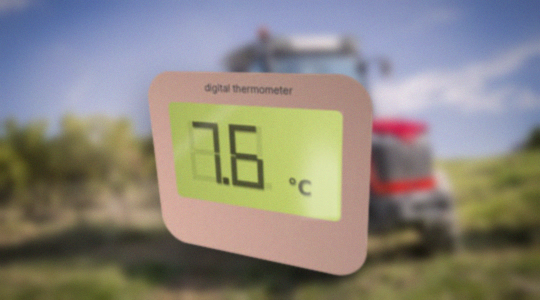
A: 7.6 °C
